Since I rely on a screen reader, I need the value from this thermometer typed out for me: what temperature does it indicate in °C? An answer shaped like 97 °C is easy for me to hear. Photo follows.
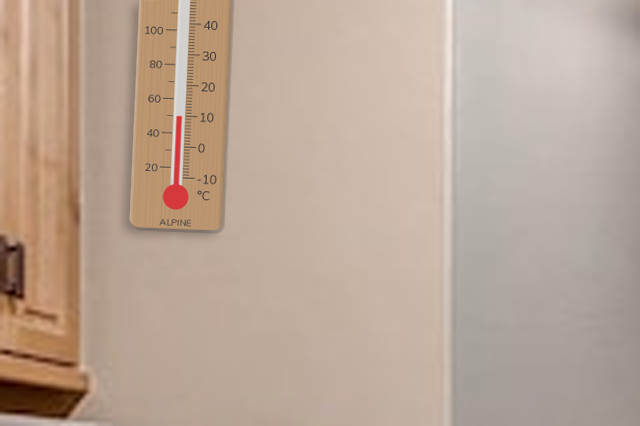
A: 10 °C
